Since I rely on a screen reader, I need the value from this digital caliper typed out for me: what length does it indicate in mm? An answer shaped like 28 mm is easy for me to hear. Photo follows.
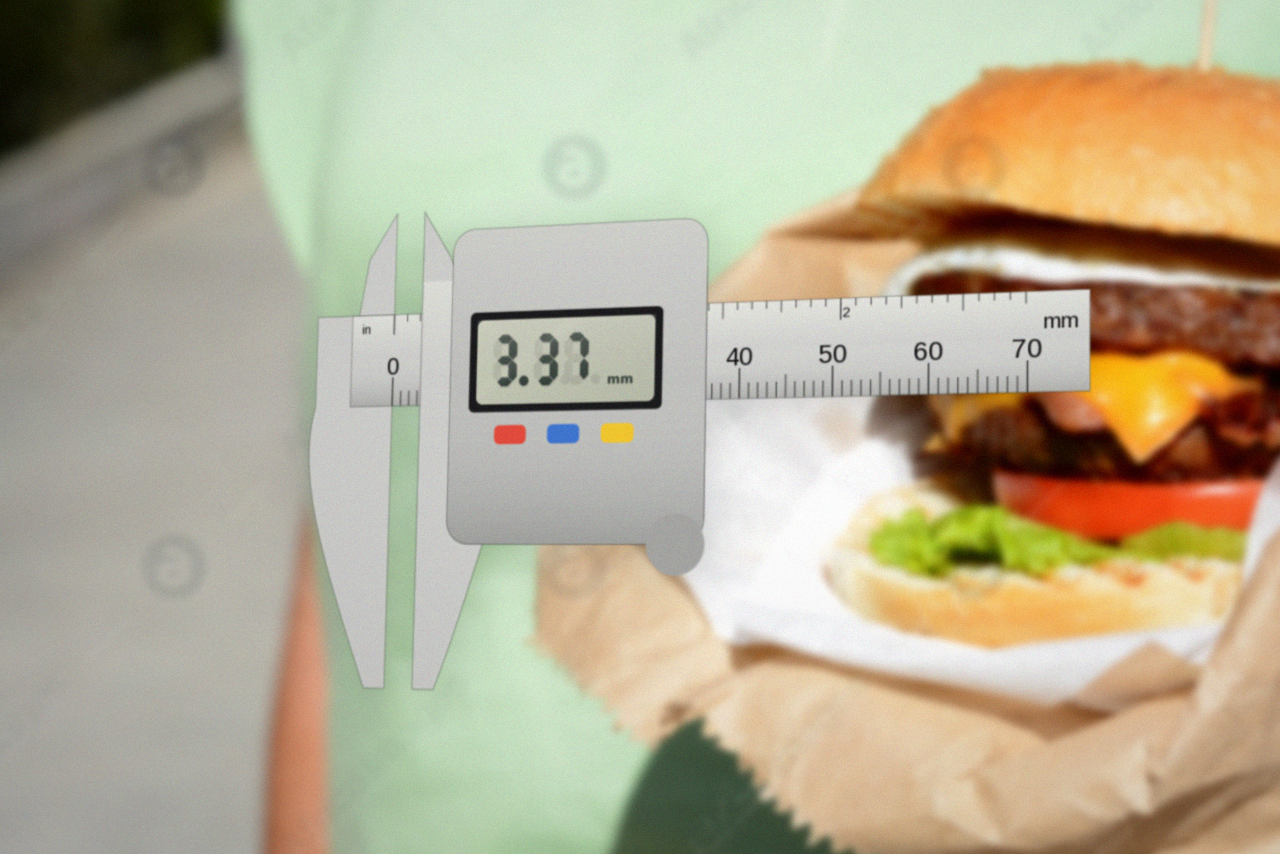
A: 3.37 mm
